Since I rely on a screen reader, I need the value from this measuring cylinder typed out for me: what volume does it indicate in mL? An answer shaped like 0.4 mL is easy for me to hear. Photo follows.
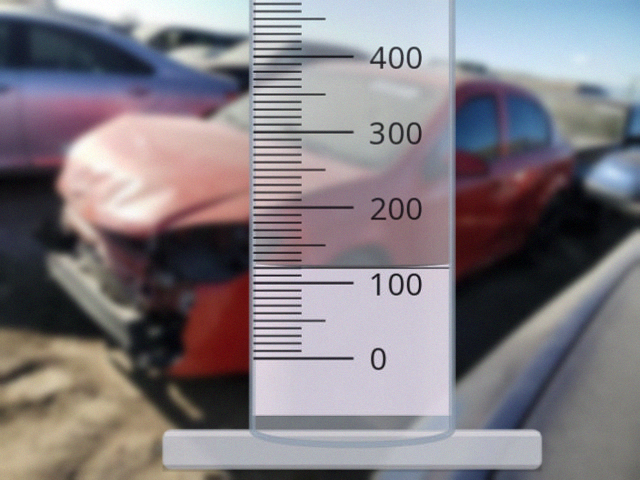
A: 120 mL
